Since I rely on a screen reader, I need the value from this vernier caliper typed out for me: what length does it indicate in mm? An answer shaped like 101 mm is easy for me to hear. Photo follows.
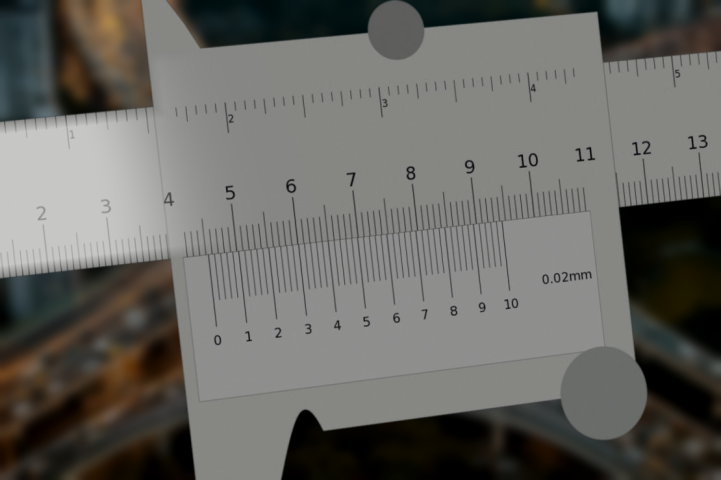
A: 45.4 mm
